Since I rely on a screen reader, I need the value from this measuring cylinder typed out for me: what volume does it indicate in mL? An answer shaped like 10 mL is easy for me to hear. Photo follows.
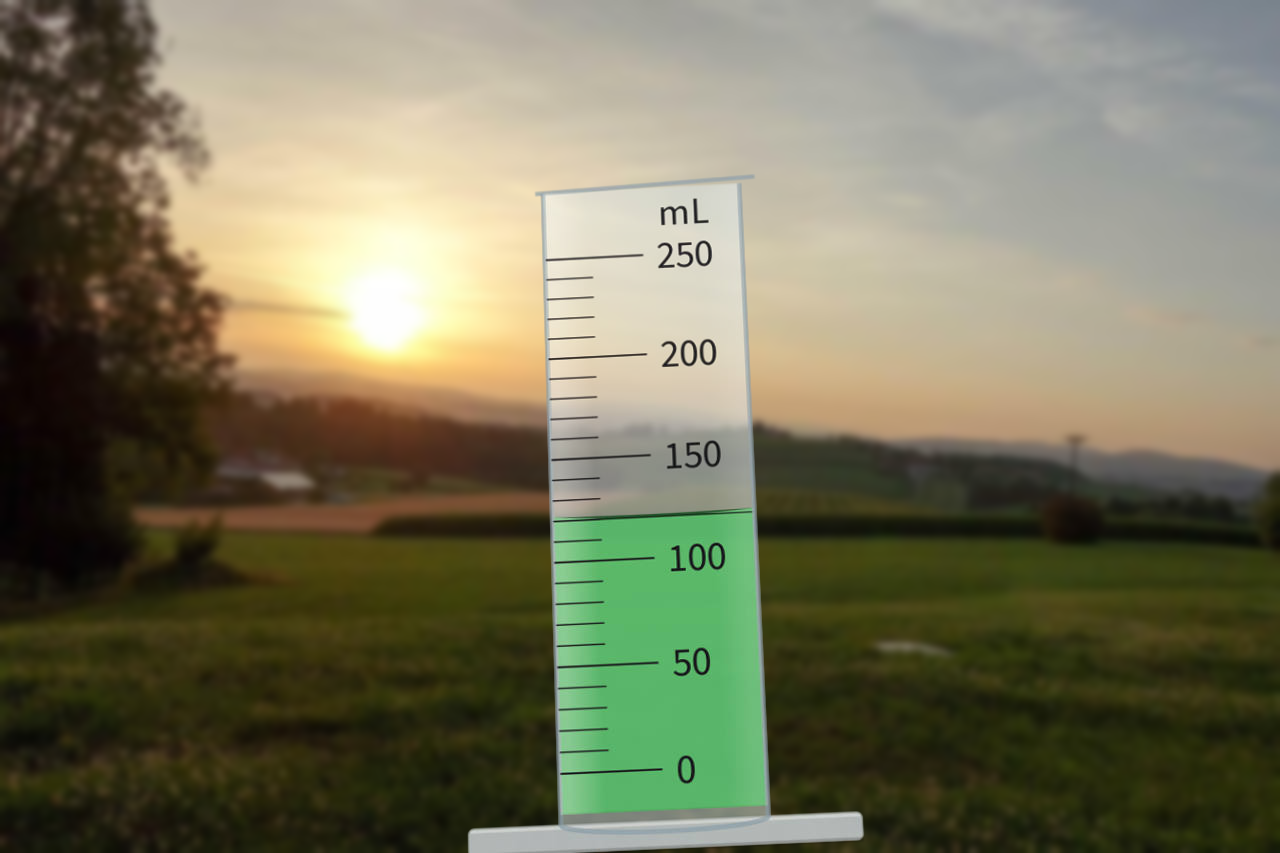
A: 120 mL
